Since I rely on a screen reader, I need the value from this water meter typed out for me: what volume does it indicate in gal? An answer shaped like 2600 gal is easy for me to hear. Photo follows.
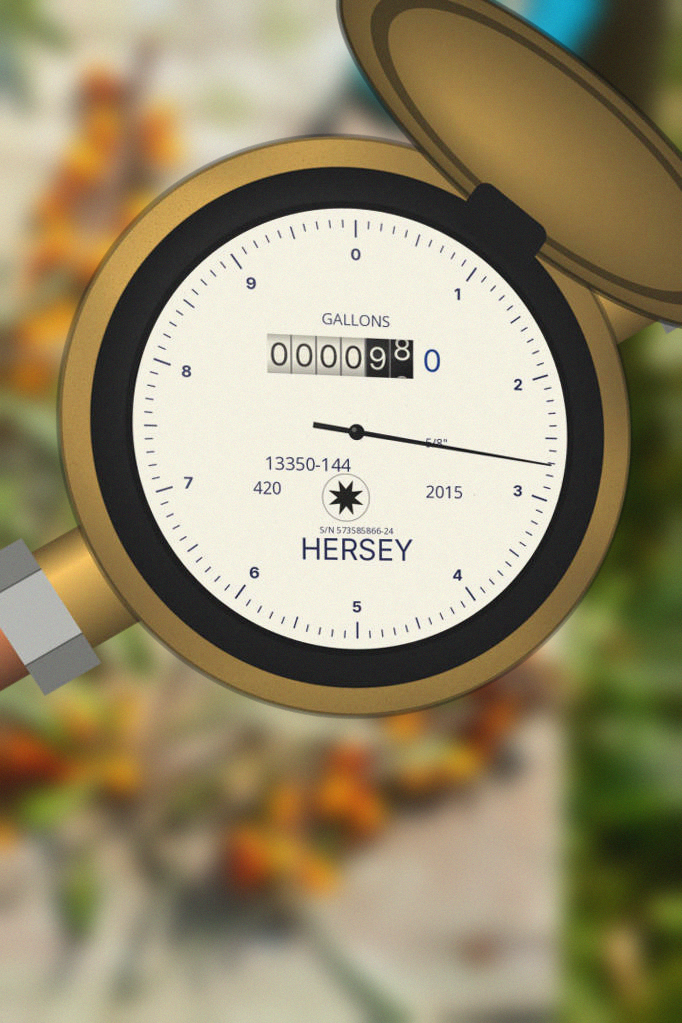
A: 982.7 gal
